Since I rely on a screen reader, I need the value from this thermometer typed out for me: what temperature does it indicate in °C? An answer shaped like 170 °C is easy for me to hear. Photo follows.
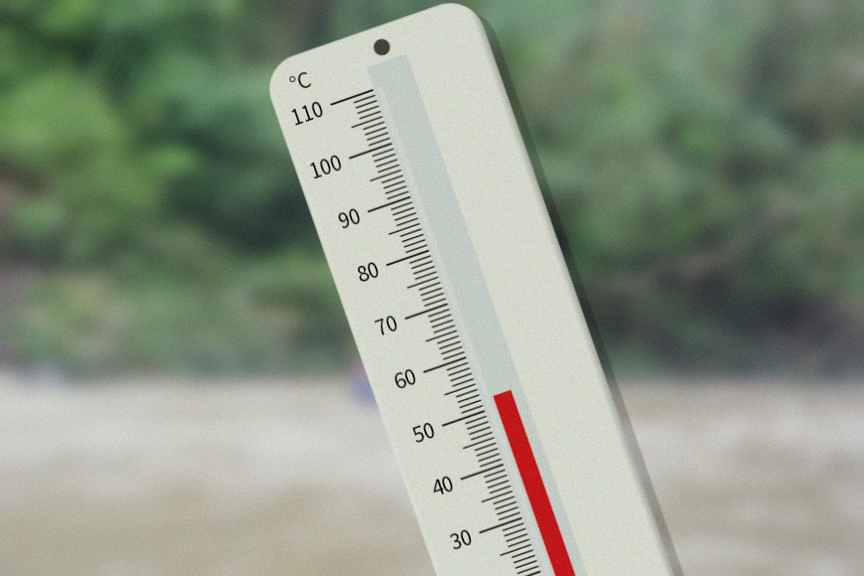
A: 52 °C
